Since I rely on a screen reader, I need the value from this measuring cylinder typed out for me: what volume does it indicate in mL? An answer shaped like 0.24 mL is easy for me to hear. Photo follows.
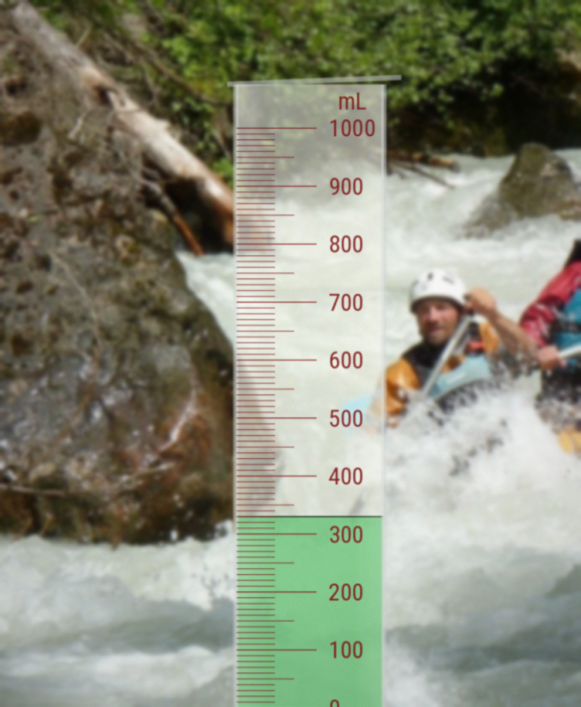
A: 330 mL
